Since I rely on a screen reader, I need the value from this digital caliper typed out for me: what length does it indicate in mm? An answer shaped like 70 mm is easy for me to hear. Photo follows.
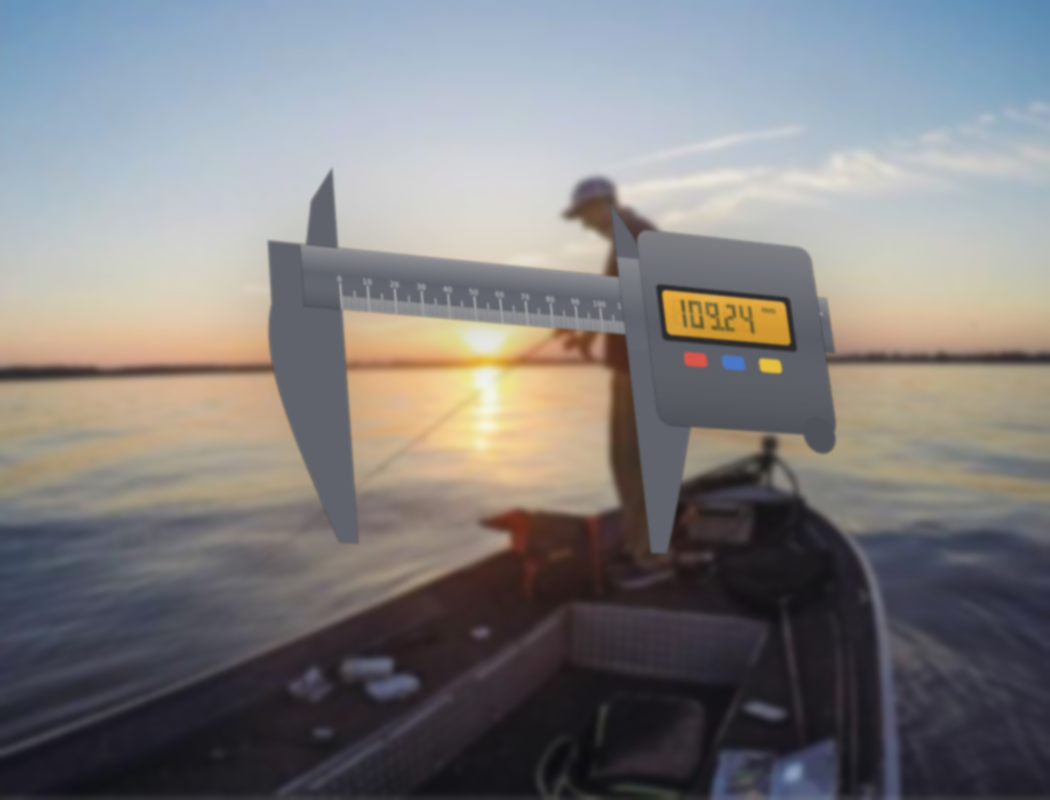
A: 109.24 mm
